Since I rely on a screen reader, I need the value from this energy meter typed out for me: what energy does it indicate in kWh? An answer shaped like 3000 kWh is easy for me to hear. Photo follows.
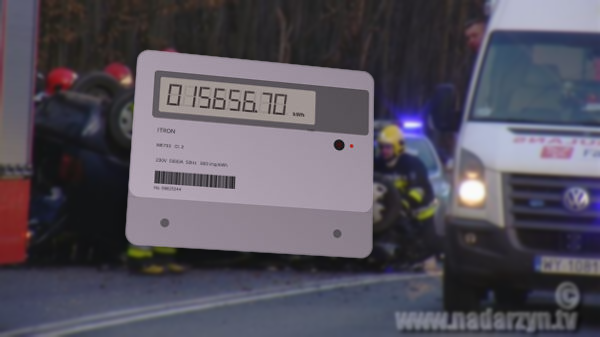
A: 15656.70 kWh
